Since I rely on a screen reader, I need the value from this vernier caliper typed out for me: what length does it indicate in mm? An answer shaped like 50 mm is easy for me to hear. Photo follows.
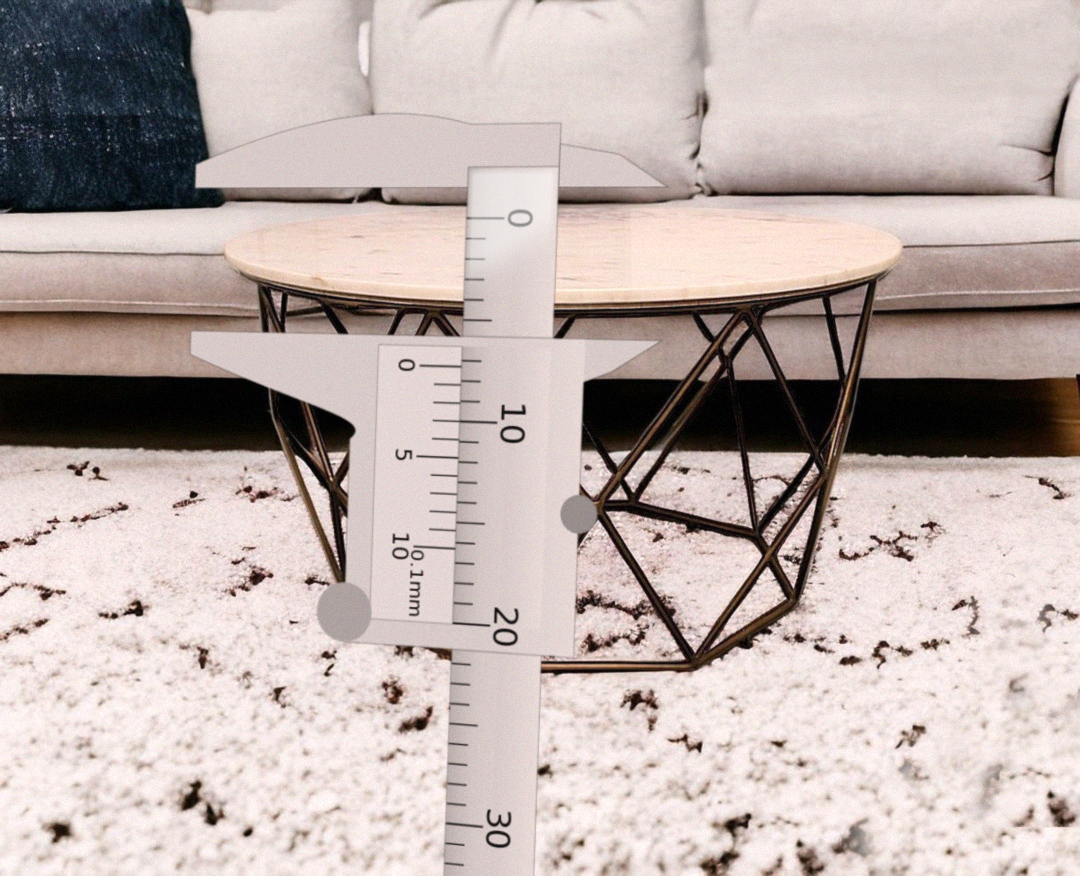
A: 7.3 mm
